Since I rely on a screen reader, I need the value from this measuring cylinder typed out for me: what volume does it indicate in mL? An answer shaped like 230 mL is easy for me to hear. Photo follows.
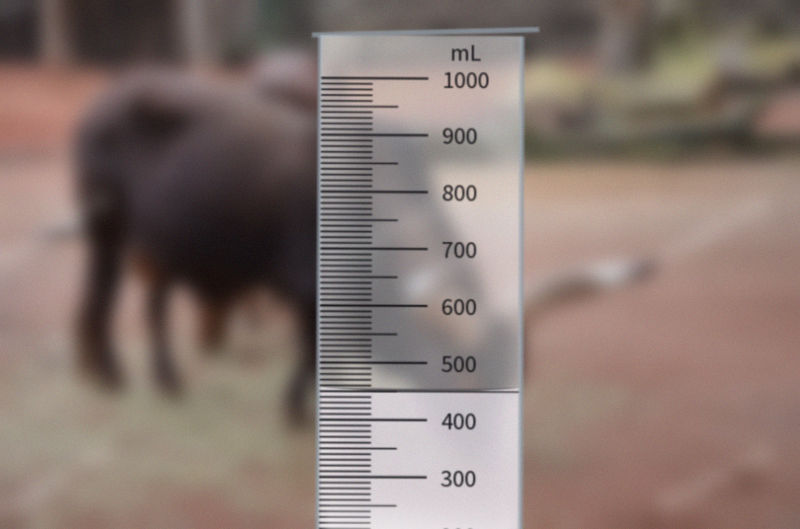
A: 450 mL
